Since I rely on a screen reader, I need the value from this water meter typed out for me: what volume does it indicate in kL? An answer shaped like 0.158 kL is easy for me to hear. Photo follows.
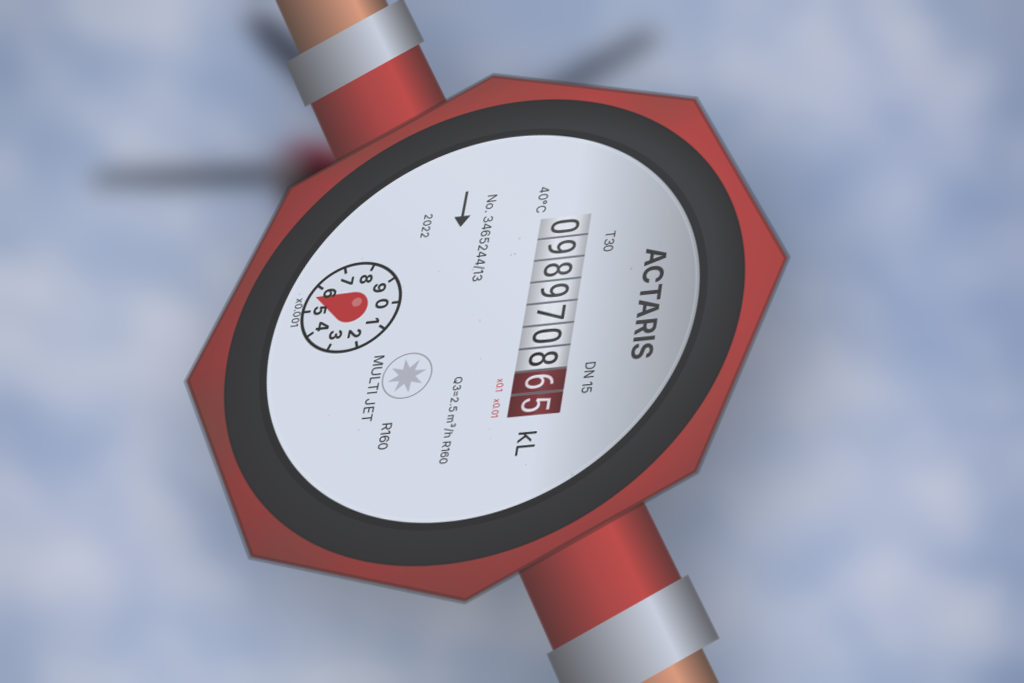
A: 989708.655 kL
